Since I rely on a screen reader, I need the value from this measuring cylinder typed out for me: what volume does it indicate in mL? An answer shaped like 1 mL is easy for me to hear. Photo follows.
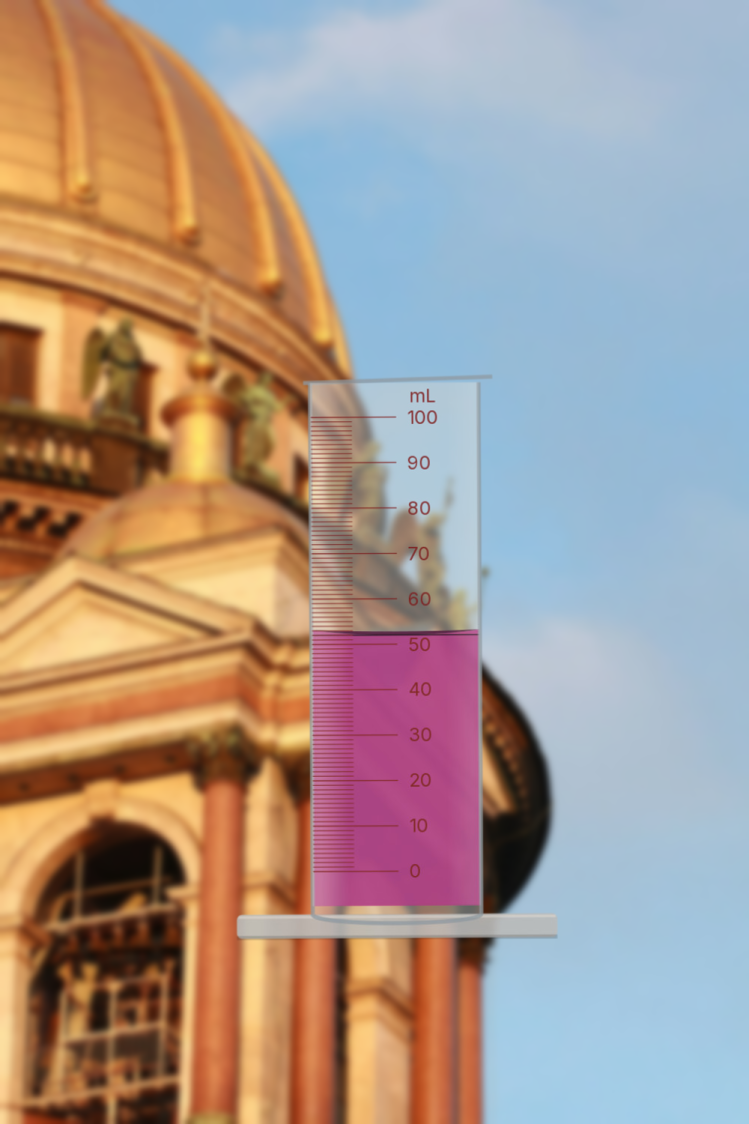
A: 52 mL
